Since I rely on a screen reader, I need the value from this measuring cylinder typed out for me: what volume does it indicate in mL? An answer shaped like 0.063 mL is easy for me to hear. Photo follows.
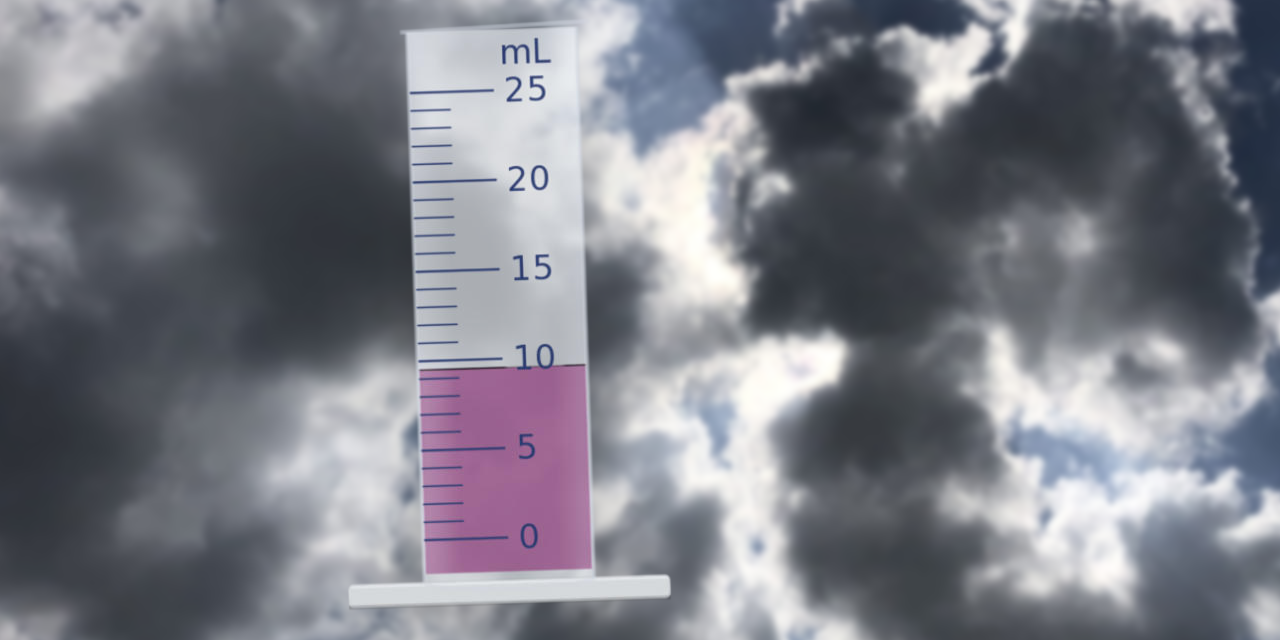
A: 9.5 mL
